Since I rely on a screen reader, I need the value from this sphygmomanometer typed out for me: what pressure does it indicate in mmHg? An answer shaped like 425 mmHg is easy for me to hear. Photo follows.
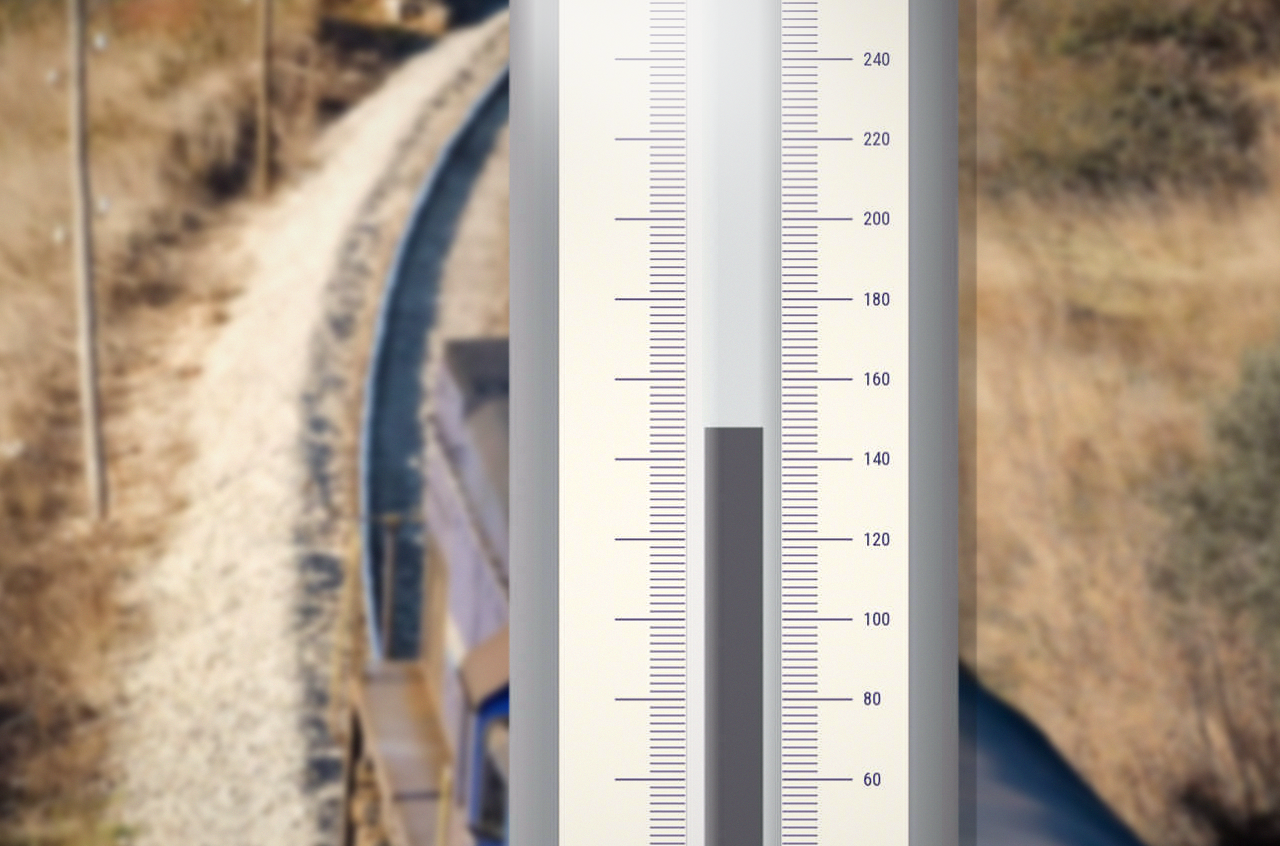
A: 148 mmHg
